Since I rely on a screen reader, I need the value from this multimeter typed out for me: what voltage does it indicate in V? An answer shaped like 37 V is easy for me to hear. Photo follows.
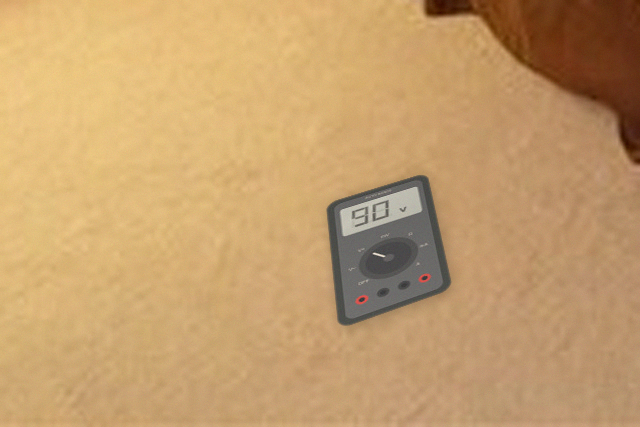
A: 90 V
